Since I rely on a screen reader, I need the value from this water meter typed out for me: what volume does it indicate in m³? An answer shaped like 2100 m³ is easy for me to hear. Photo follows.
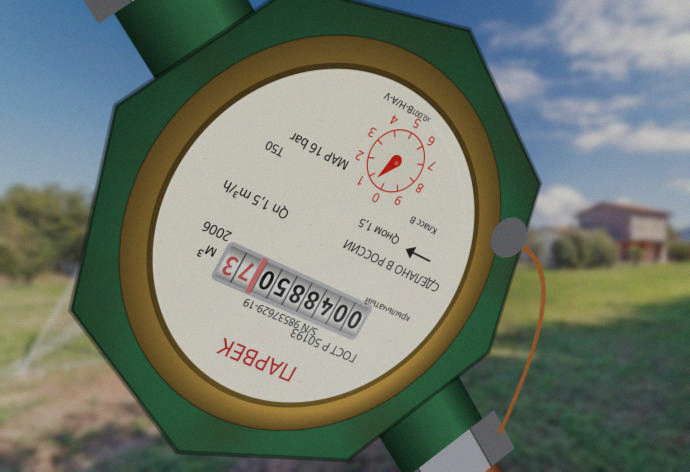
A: 48850.730 m³
